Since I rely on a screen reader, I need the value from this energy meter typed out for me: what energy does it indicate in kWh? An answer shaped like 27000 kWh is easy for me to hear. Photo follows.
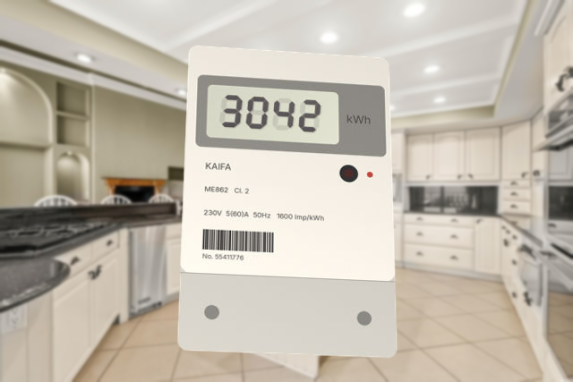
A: 3042 kWh
